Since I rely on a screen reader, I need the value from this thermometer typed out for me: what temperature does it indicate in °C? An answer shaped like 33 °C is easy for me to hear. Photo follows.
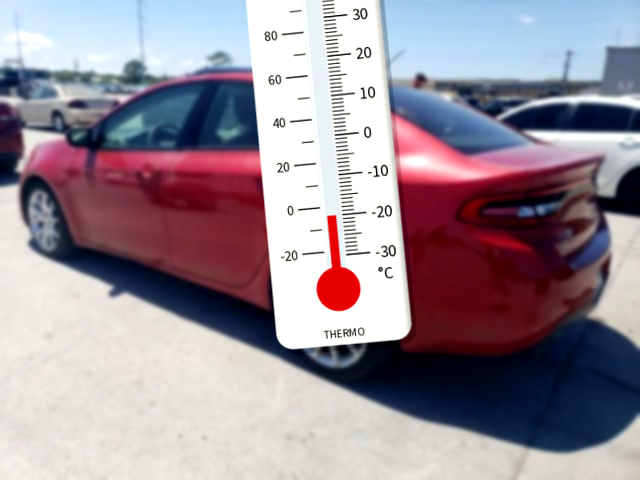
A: -20 °C
